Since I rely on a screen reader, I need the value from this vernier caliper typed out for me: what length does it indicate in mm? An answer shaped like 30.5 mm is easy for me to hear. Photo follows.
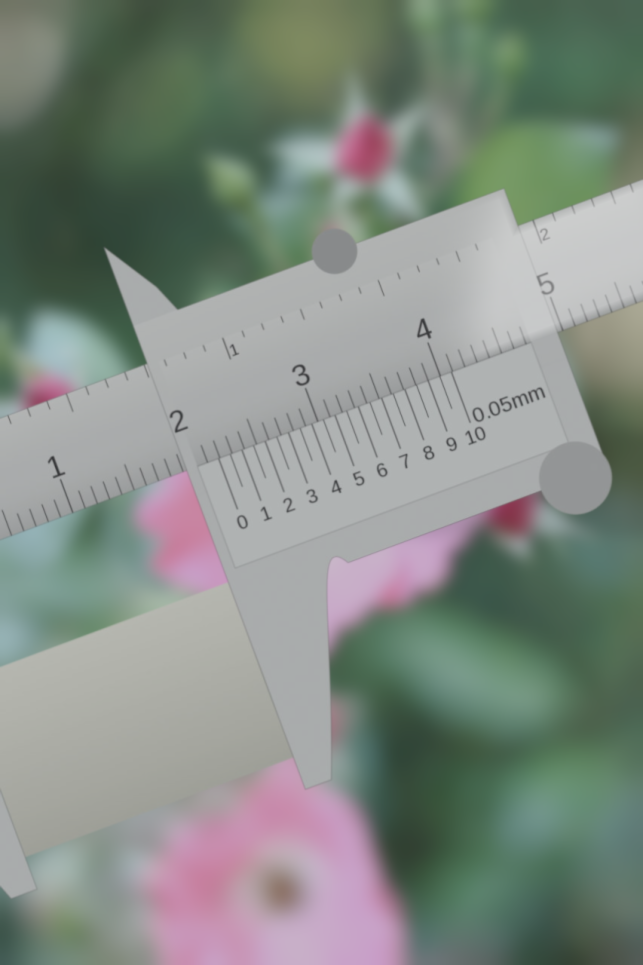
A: 21.9 mm
